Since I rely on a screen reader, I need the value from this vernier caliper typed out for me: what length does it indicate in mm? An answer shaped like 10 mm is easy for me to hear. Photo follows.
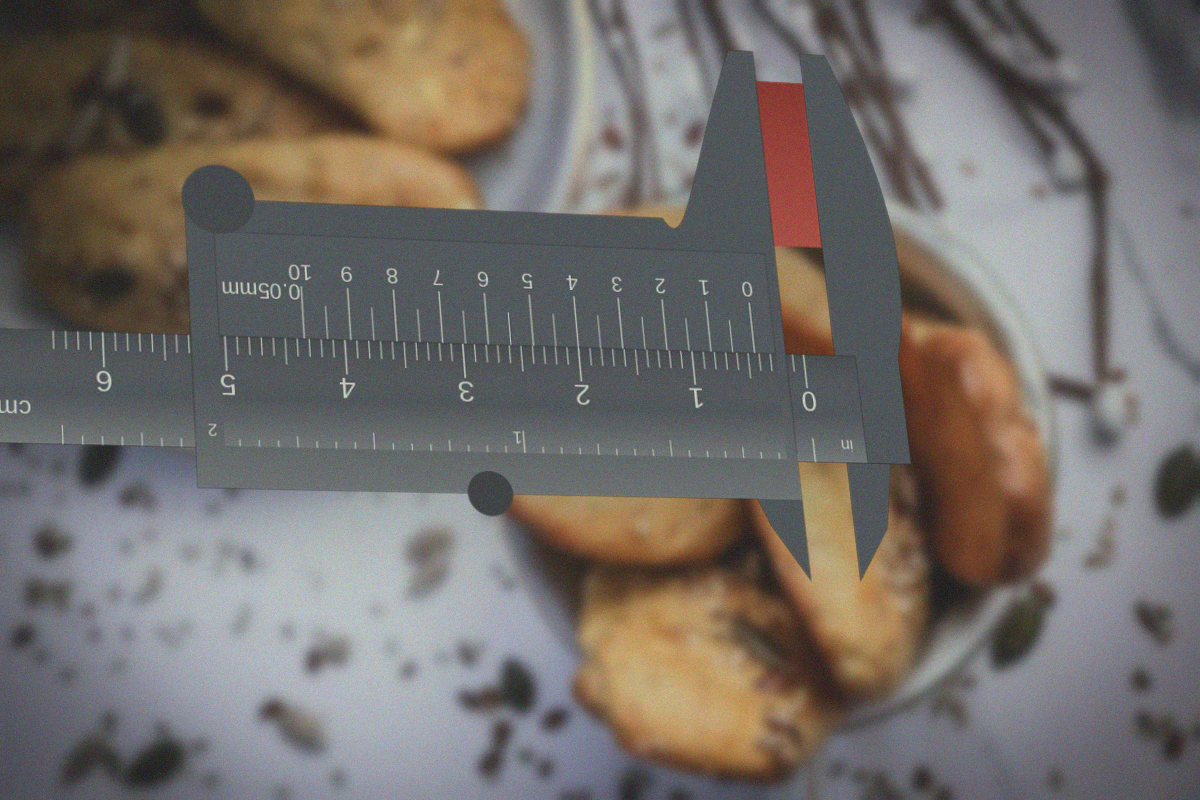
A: 4.4 mm
